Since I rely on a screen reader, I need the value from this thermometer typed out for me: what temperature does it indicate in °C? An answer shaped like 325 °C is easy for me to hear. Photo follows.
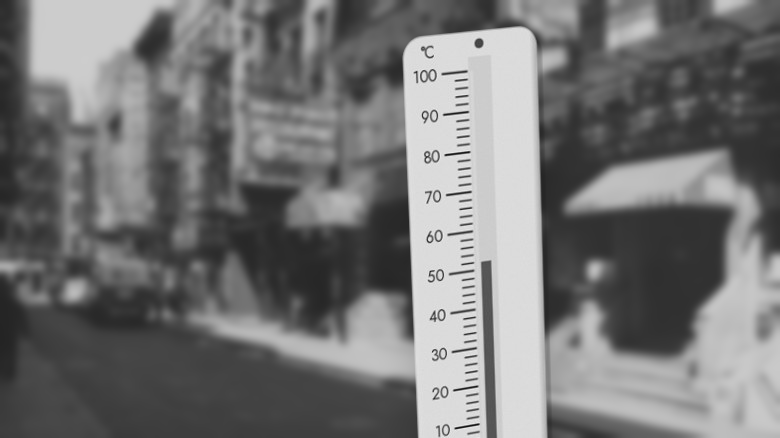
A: 52 °C
